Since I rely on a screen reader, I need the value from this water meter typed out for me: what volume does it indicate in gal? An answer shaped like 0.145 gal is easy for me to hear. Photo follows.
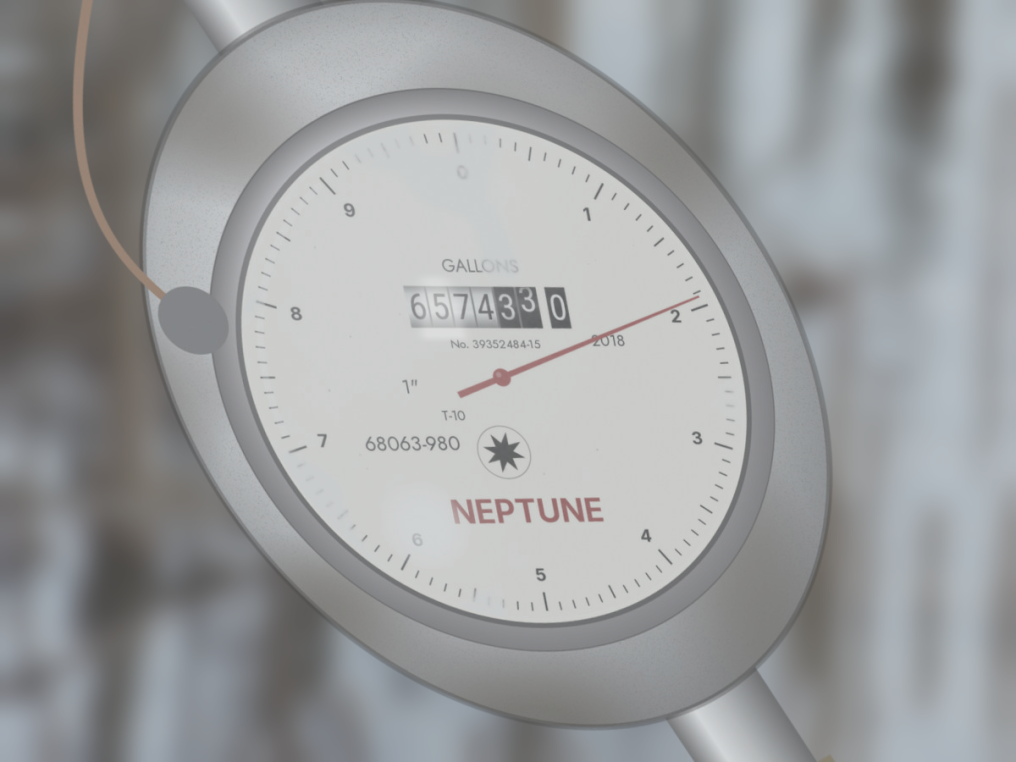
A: 6574331.9 gal
